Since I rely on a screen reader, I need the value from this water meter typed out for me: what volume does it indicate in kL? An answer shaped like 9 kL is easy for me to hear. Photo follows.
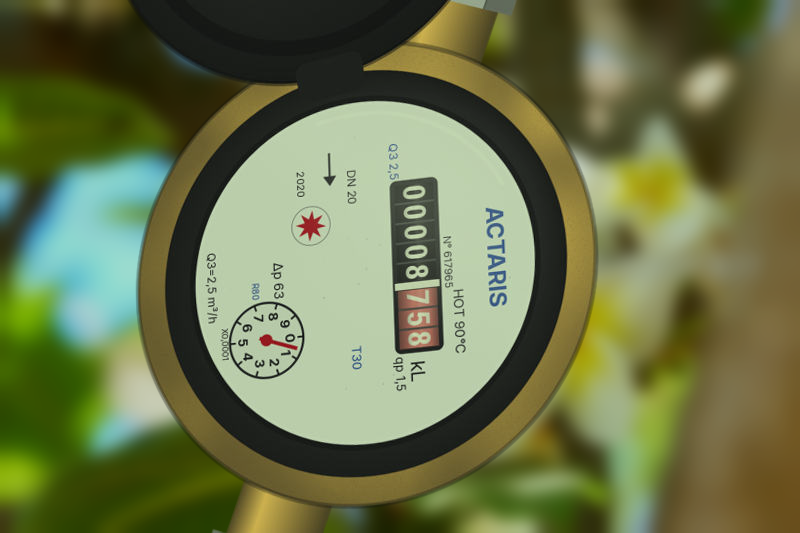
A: 8.7580 kL
